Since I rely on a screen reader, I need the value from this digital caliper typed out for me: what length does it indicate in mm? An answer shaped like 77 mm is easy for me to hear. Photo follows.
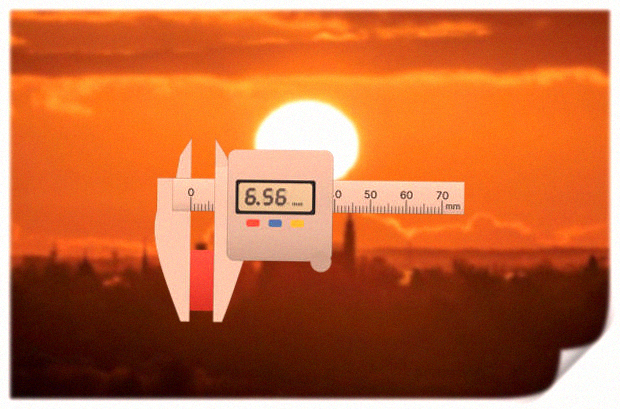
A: 6.56 mm
